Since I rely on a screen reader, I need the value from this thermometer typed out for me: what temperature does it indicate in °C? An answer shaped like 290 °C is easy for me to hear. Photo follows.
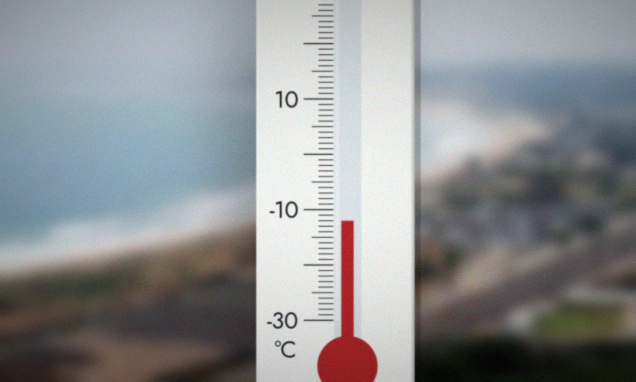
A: -12 °C
